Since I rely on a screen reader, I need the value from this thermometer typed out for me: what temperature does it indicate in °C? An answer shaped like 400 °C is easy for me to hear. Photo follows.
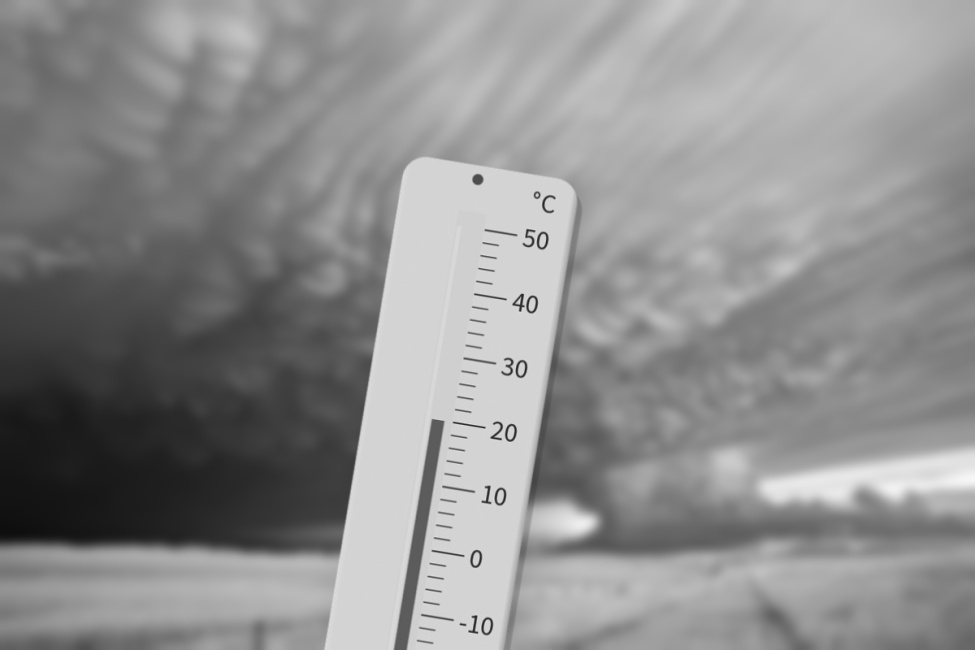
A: 20 °C
